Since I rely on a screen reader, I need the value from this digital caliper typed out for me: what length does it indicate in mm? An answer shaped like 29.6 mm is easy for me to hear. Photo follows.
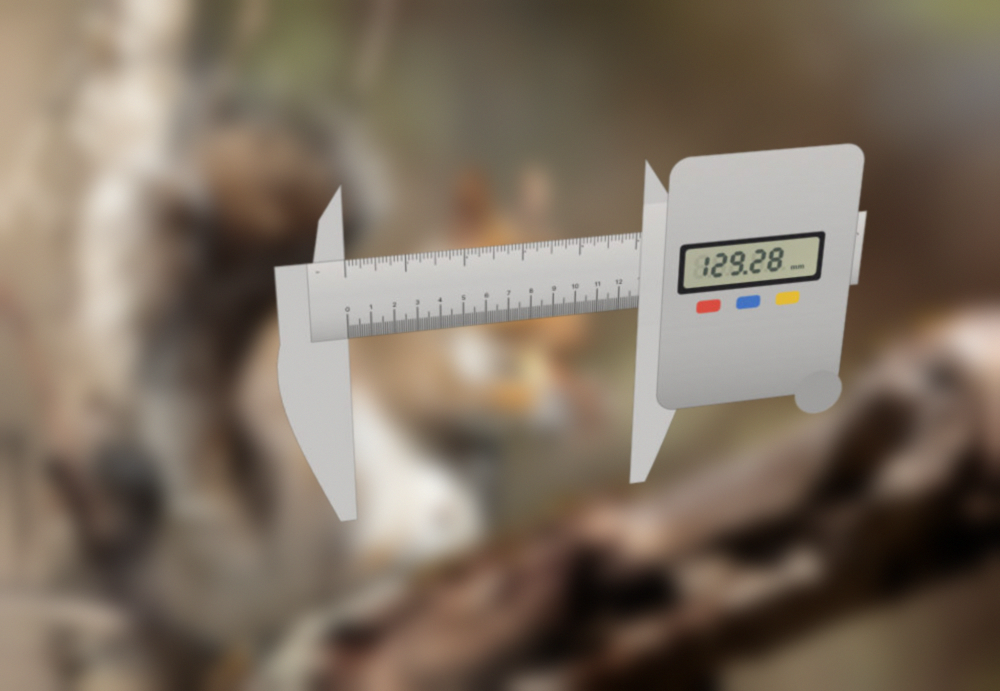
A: 129.28 mm
